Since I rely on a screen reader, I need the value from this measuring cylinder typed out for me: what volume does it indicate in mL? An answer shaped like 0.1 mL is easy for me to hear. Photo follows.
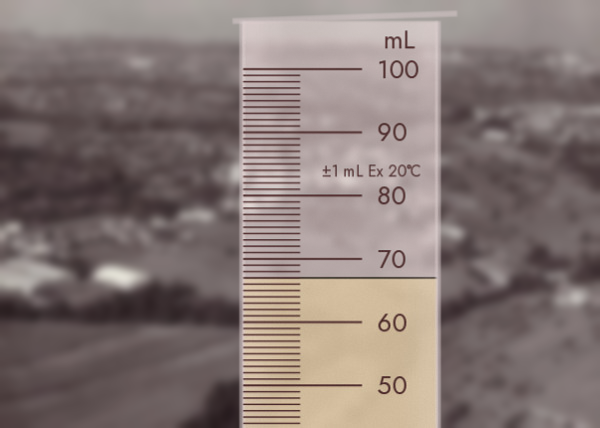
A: 67 mL
